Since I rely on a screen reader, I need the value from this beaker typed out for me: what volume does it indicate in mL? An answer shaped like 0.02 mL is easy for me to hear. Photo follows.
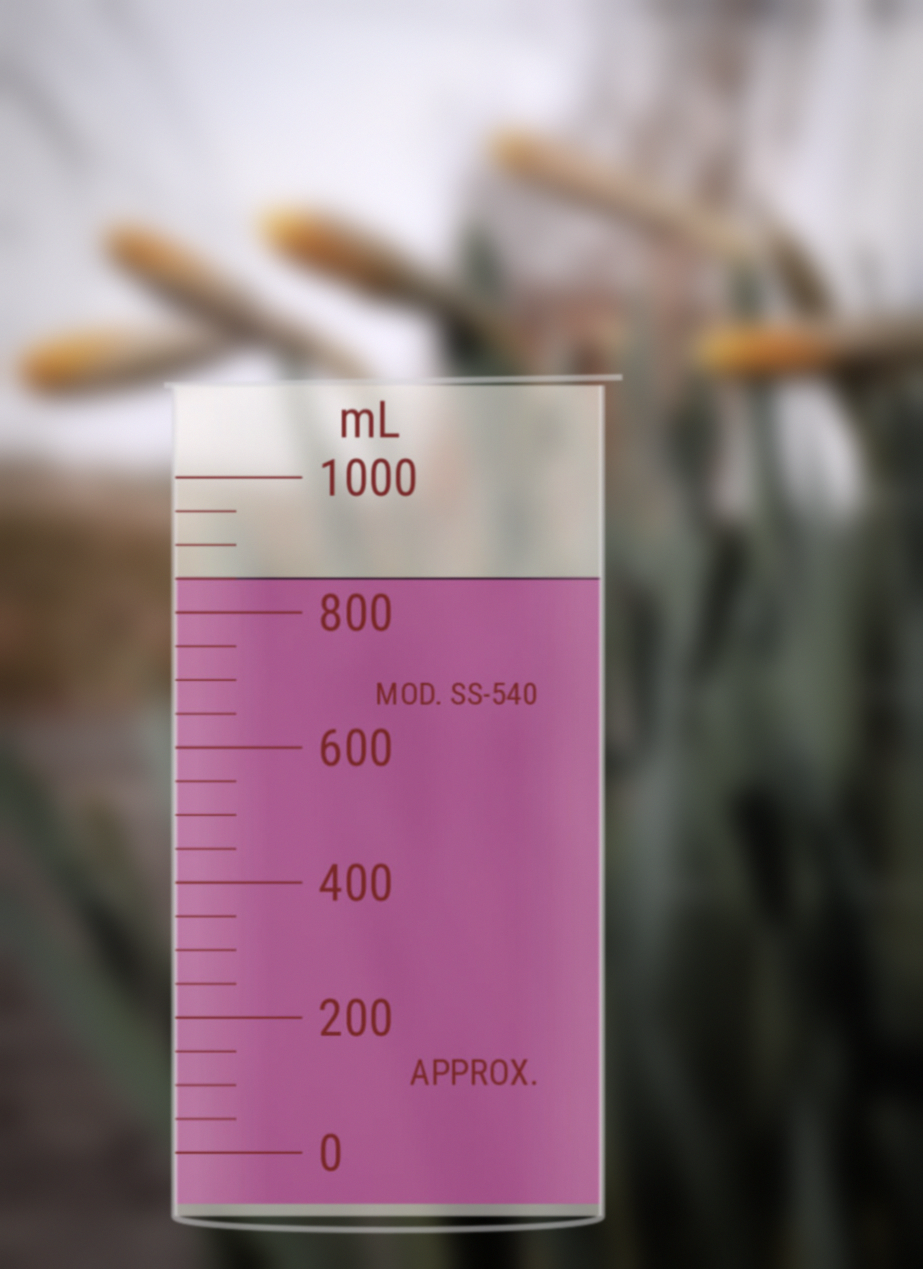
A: 850 mL
